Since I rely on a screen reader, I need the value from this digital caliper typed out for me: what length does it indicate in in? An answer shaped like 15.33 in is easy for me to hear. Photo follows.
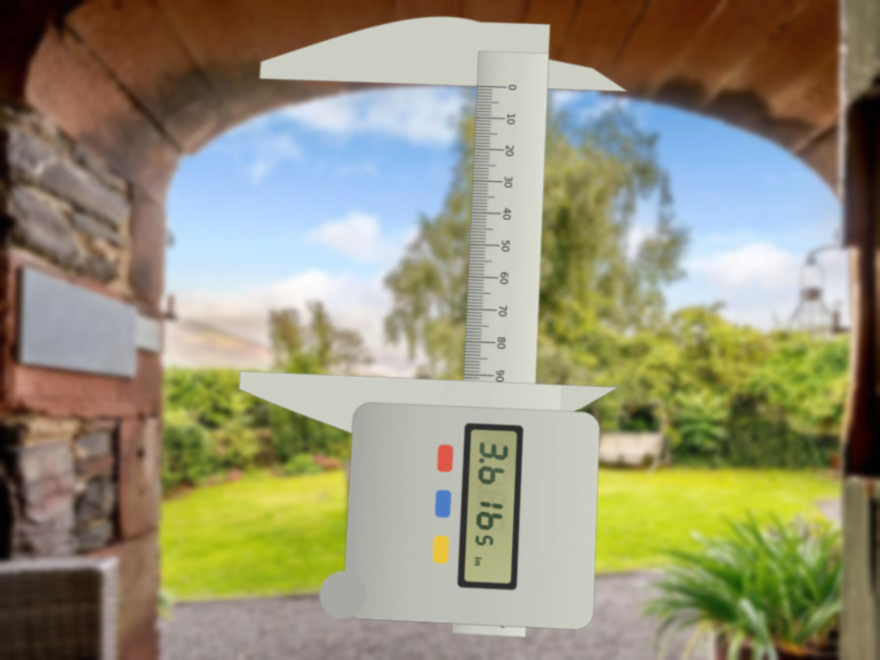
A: 3.6165 in
